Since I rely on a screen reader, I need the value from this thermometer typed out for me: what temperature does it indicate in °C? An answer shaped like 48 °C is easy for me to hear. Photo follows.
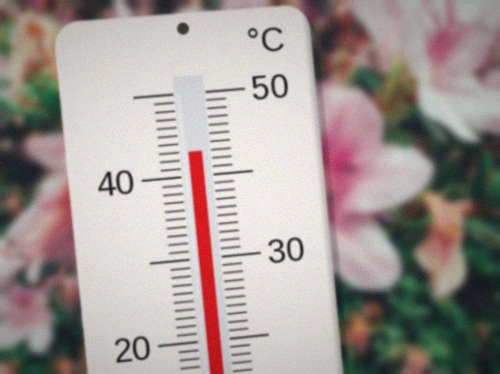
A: 43 °C
